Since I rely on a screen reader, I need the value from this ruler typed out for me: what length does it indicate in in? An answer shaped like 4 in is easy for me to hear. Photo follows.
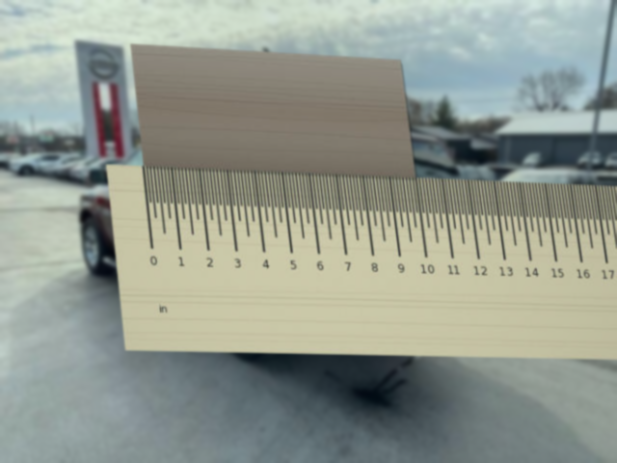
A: 10 in
